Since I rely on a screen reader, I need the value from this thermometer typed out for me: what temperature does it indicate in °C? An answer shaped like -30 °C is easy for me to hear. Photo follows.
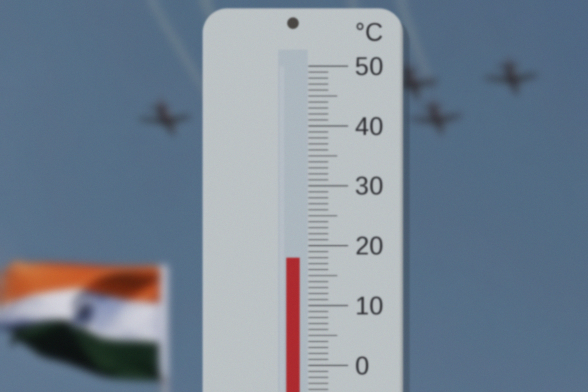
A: 18 °C
